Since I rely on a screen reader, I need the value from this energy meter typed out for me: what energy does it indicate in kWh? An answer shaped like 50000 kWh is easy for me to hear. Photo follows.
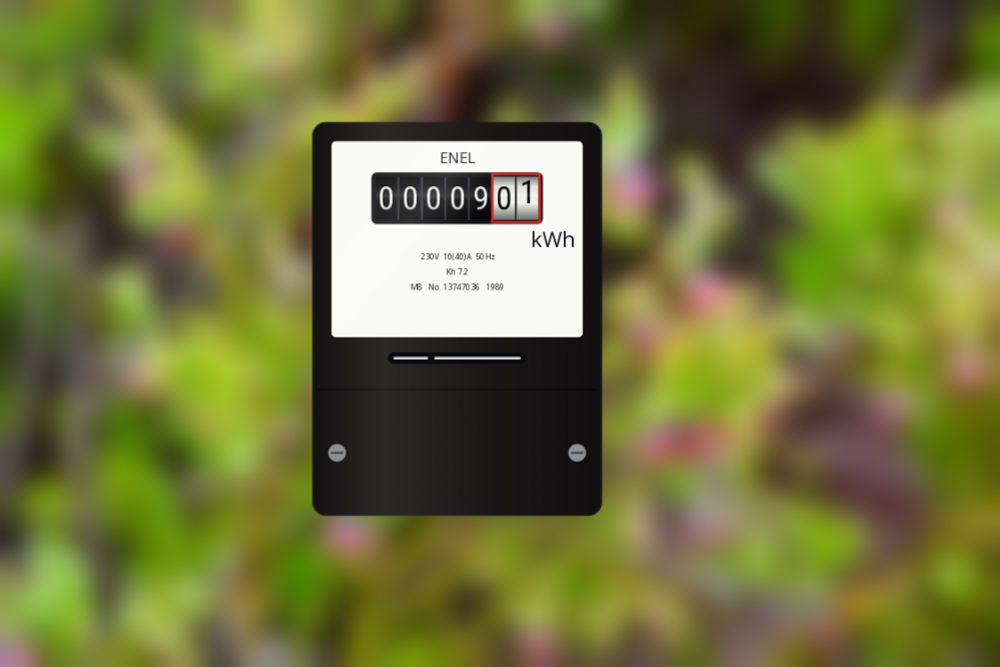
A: 9.01 kWh
